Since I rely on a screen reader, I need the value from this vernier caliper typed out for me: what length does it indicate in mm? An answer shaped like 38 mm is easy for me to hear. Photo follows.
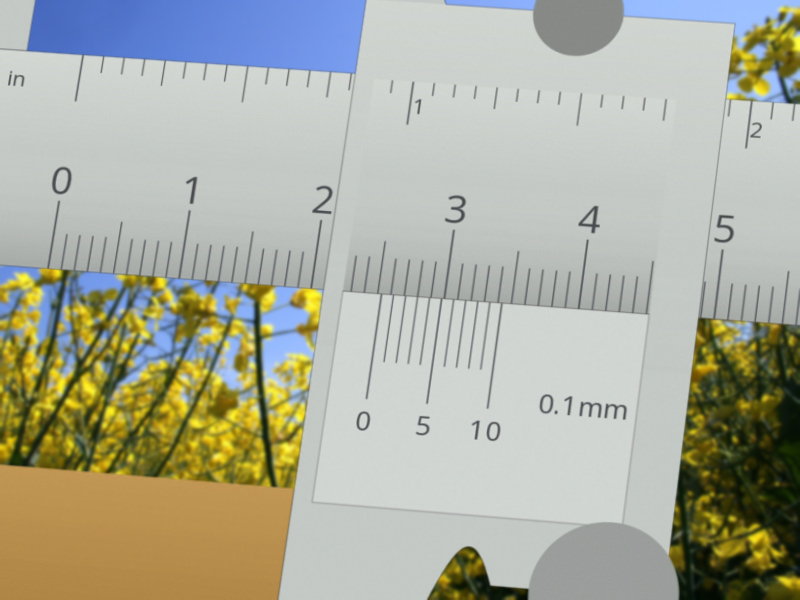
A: 25.3 mm
